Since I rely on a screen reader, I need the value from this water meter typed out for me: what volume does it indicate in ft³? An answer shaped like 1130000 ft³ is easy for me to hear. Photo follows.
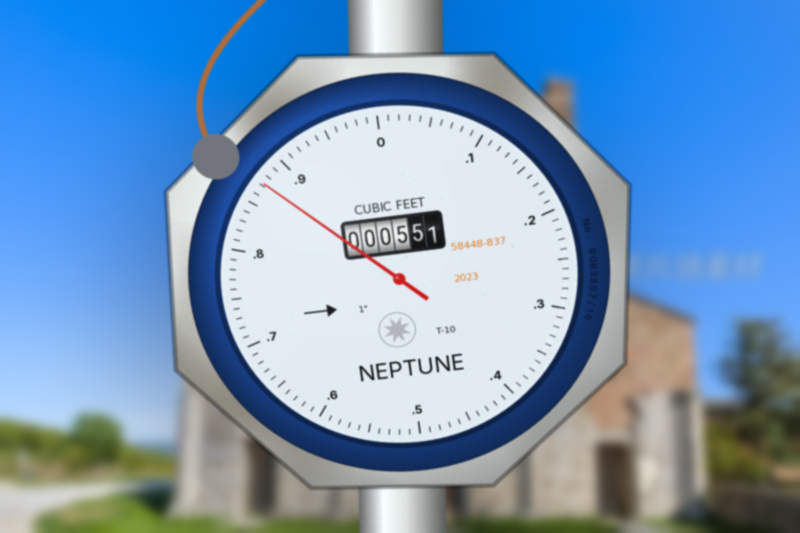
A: 550.87 ft³
